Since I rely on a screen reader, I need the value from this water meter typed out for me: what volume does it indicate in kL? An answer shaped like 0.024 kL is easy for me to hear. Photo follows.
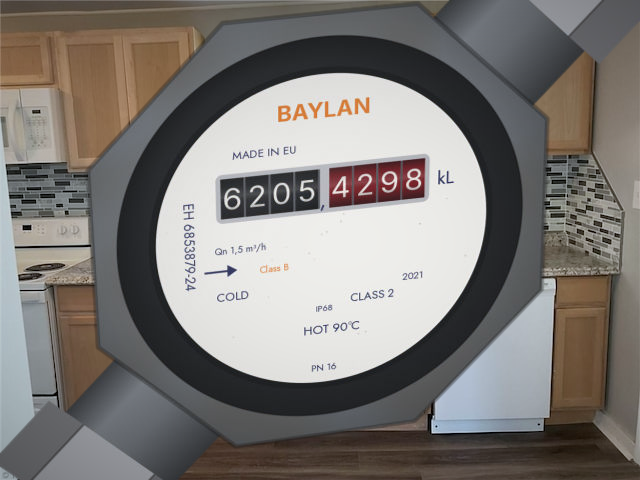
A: 6205.4298 kL
